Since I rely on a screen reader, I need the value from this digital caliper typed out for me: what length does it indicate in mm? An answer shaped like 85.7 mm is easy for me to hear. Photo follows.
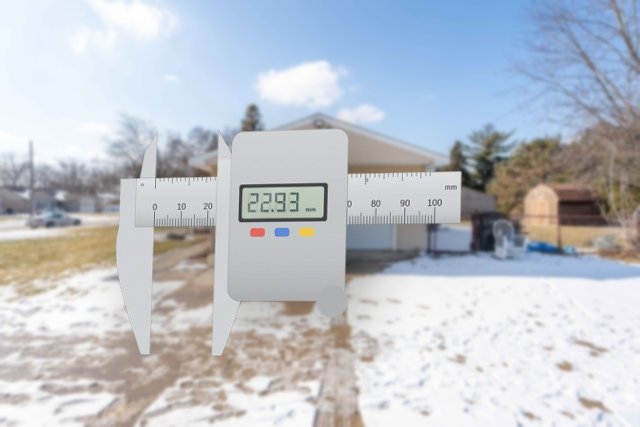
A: 22.93 mm
